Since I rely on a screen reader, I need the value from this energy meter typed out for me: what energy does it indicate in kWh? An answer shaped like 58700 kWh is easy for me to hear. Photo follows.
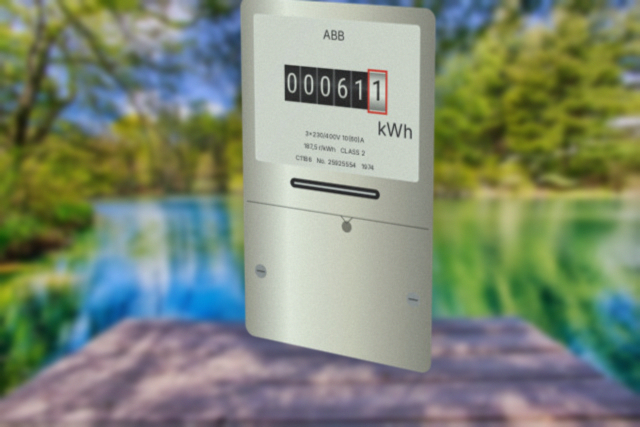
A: 61.1 kWh
